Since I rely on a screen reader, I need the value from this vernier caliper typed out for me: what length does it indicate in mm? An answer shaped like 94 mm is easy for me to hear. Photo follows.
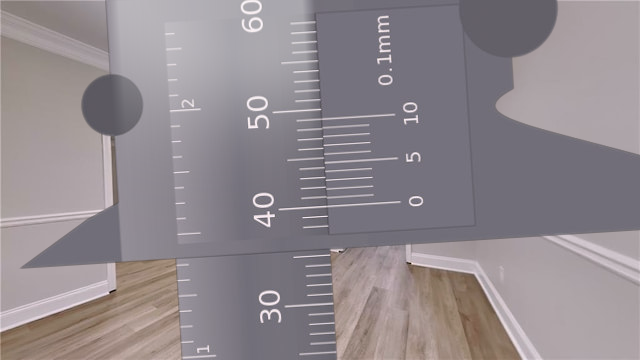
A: 40.0 mm
